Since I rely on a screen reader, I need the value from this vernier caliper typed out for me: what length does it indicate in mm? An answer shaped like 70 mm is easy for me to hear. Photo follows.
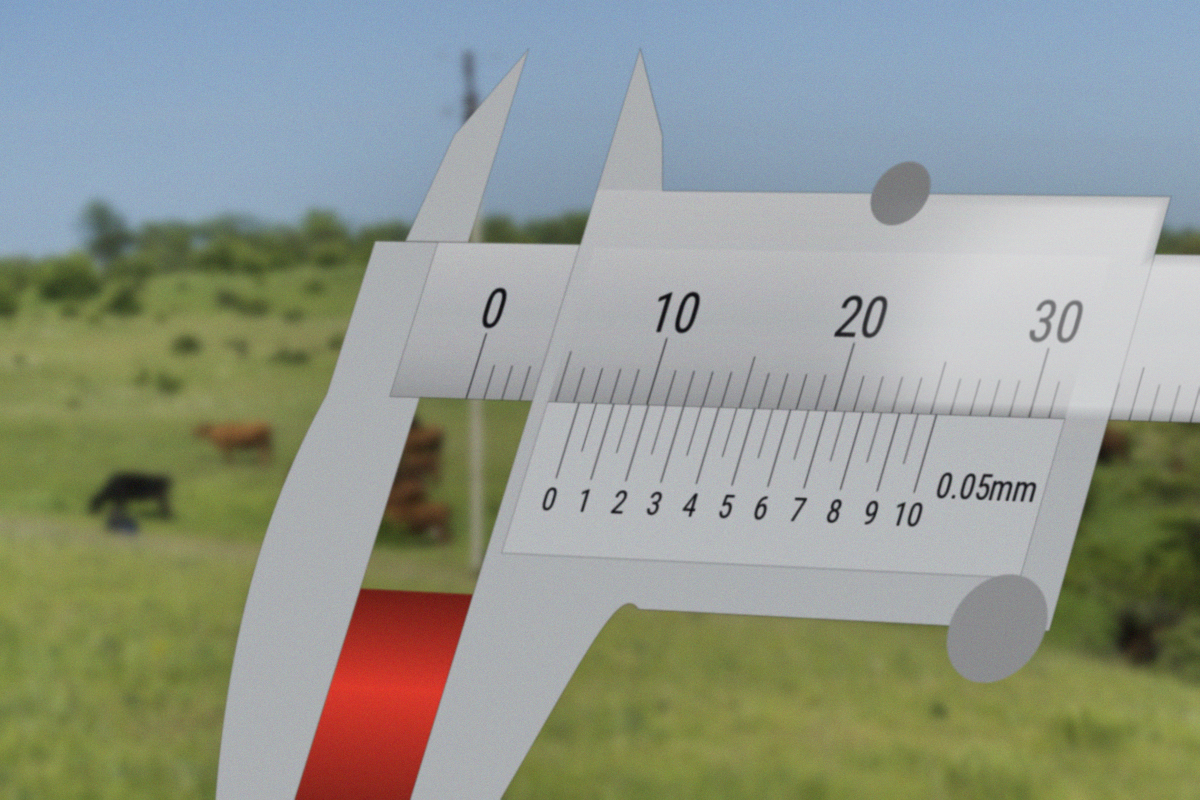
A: 6.3 mm
